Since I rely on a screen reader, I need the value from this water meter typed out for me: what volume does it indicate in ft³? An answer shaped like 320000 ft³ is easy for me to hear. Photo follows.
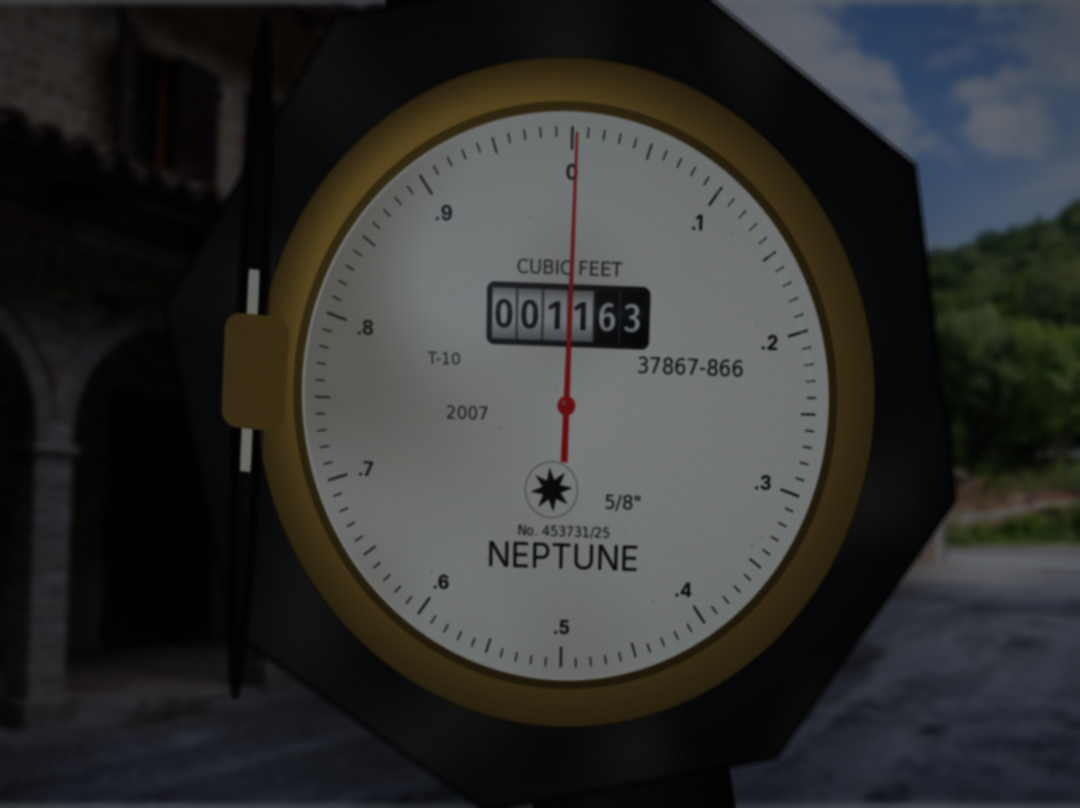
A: 1163.00 ft³
